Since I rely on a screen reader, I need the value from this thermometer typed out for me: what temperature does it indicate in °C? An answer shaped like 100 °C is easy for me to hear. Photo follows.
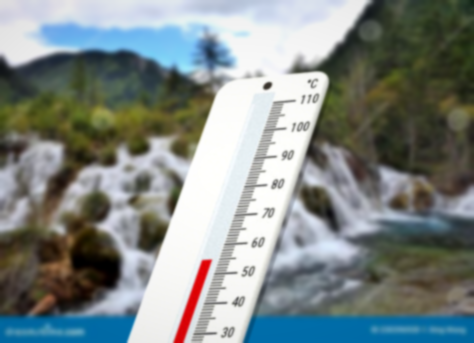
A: 55 °C
